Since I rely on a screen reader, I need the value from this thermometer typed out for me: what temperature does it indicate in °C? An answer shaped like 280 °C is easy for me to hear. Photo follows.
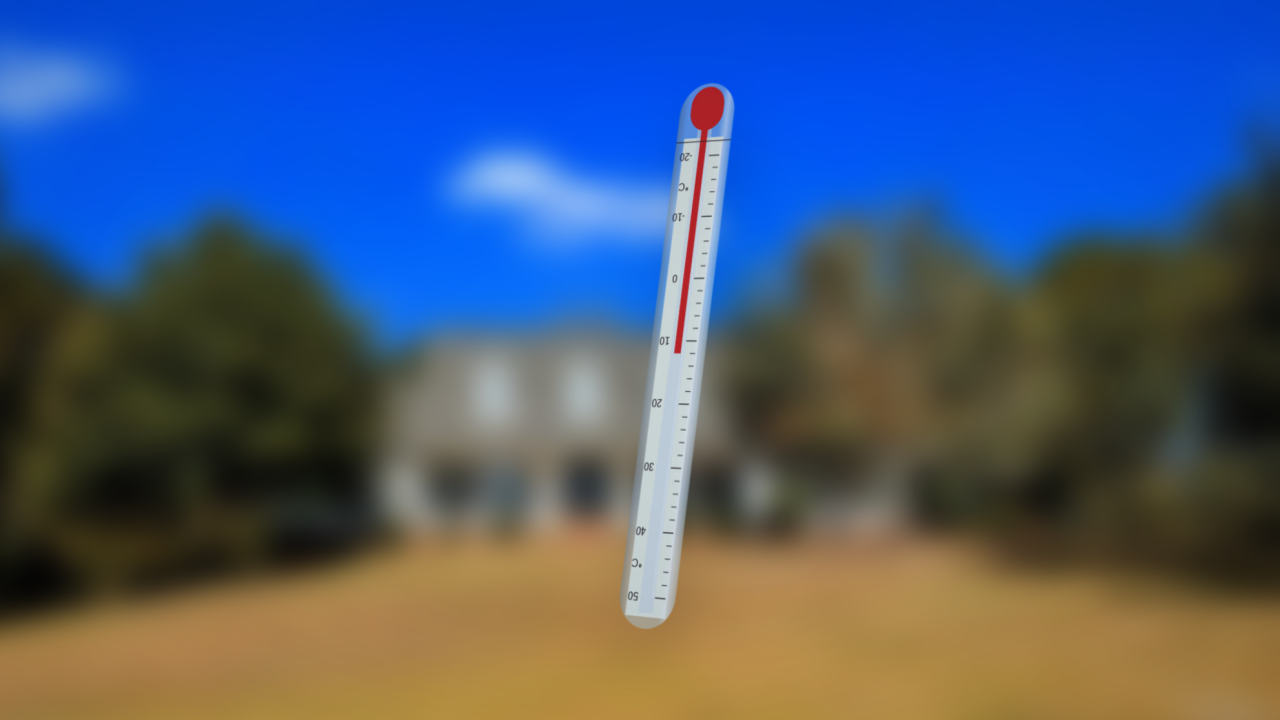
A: 12 °C
